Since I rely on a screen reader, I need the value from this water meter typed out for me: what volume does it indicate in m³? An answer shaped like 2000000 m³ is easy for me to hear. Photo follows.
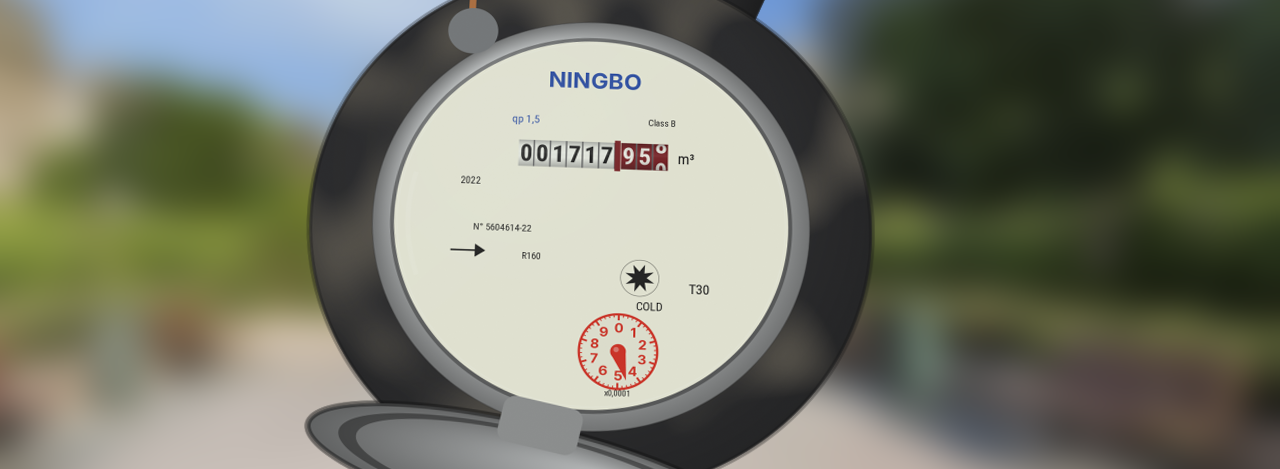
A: 1717.9584 m³
